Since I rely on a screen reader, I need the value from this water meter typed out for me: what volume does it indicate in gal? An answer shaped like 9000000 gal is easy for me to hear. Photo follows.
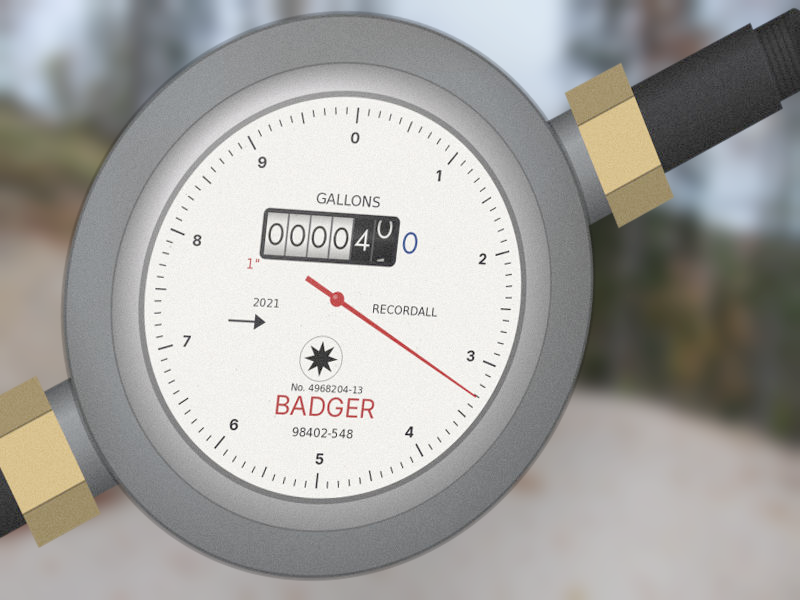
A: 403.3 gal
